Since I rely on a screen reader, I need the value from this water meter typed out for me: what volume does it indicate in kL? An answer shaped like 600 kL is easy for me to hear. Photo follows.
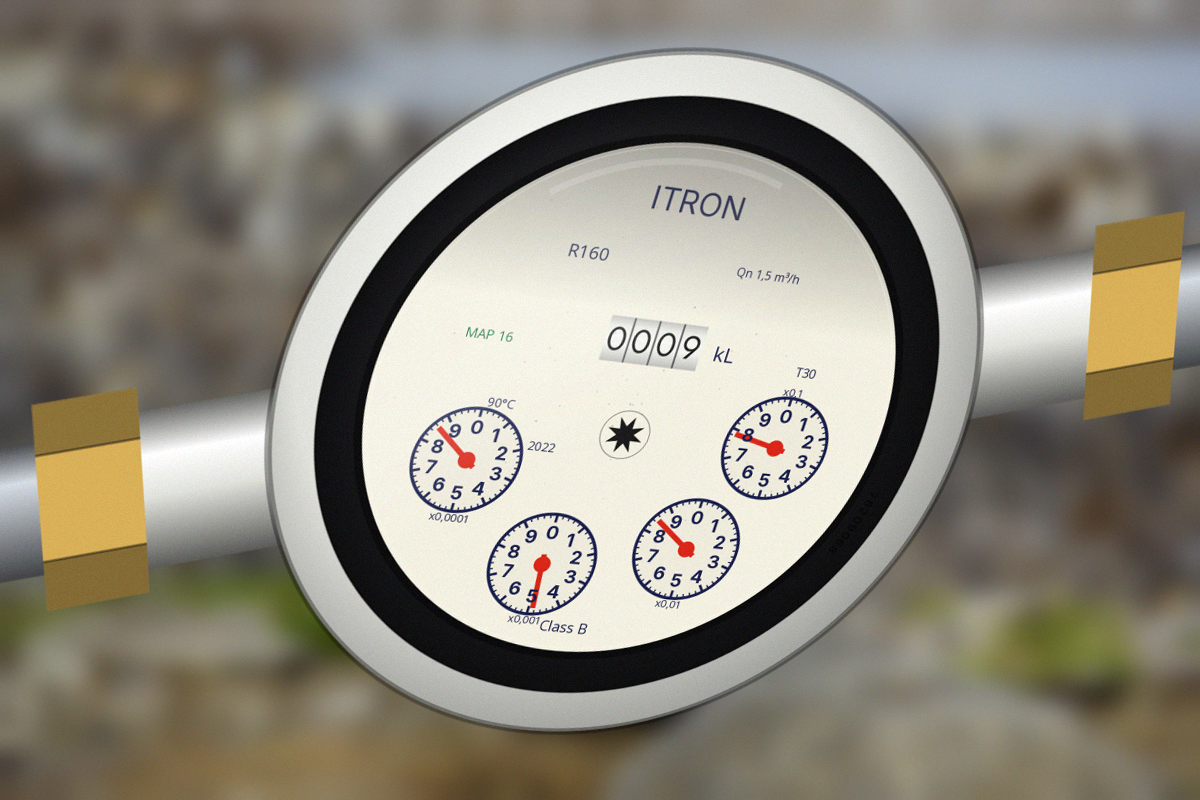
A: 9.7848 kL
